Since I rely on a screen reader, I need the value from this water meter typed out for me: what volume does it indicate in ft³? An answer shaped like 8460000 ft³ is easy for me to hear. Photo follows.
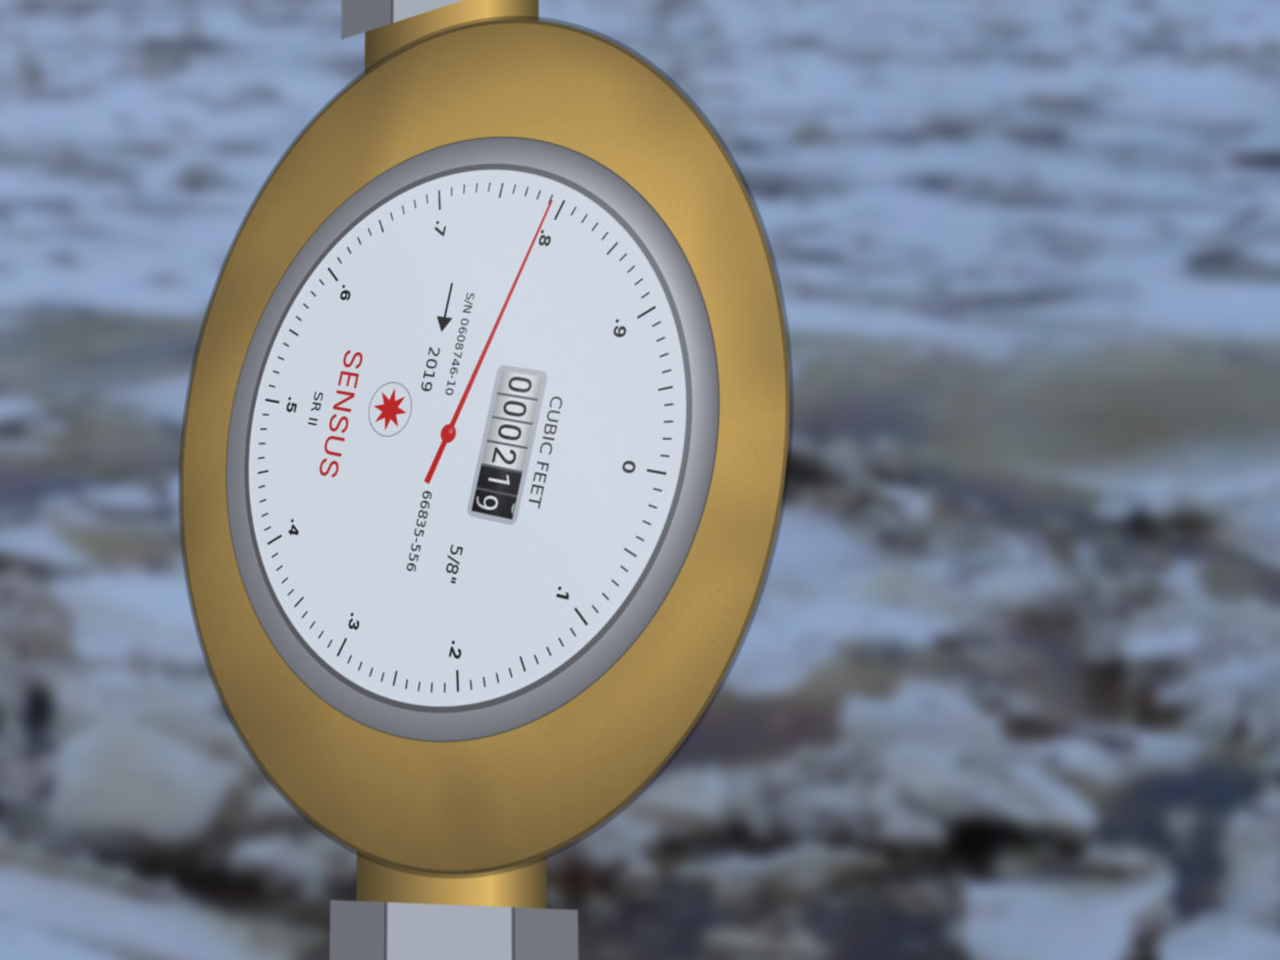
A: 218.79 ft³
